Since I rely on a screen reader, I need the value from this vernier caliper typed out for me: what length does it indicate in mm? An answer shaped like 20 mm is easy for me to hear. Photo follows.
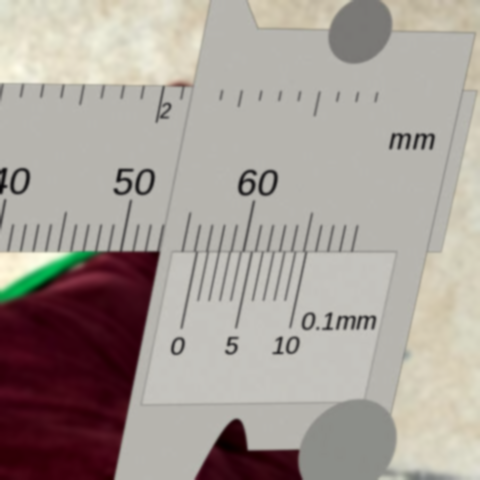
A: 56.2 mm
